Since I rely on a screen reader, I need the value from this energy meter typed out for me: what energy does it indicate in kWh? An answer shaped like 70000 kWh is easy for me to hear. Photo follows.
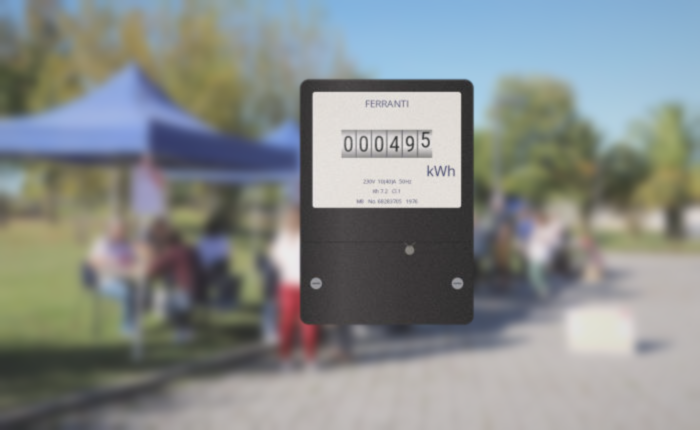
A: 495 kWh
